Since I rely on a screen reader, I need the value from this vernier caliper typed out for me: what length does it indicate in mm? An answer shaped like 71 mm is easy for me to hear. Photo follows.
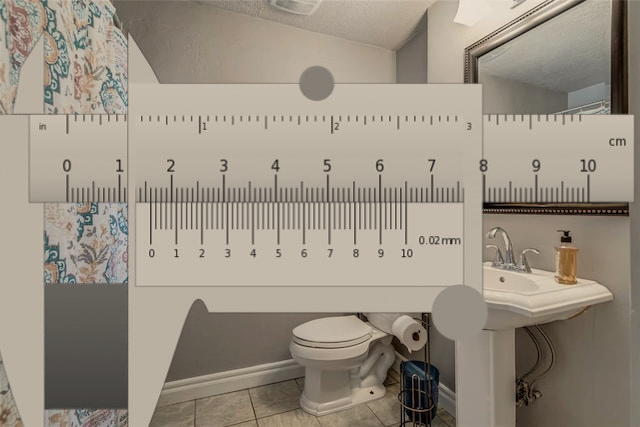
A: 16.0 mm
